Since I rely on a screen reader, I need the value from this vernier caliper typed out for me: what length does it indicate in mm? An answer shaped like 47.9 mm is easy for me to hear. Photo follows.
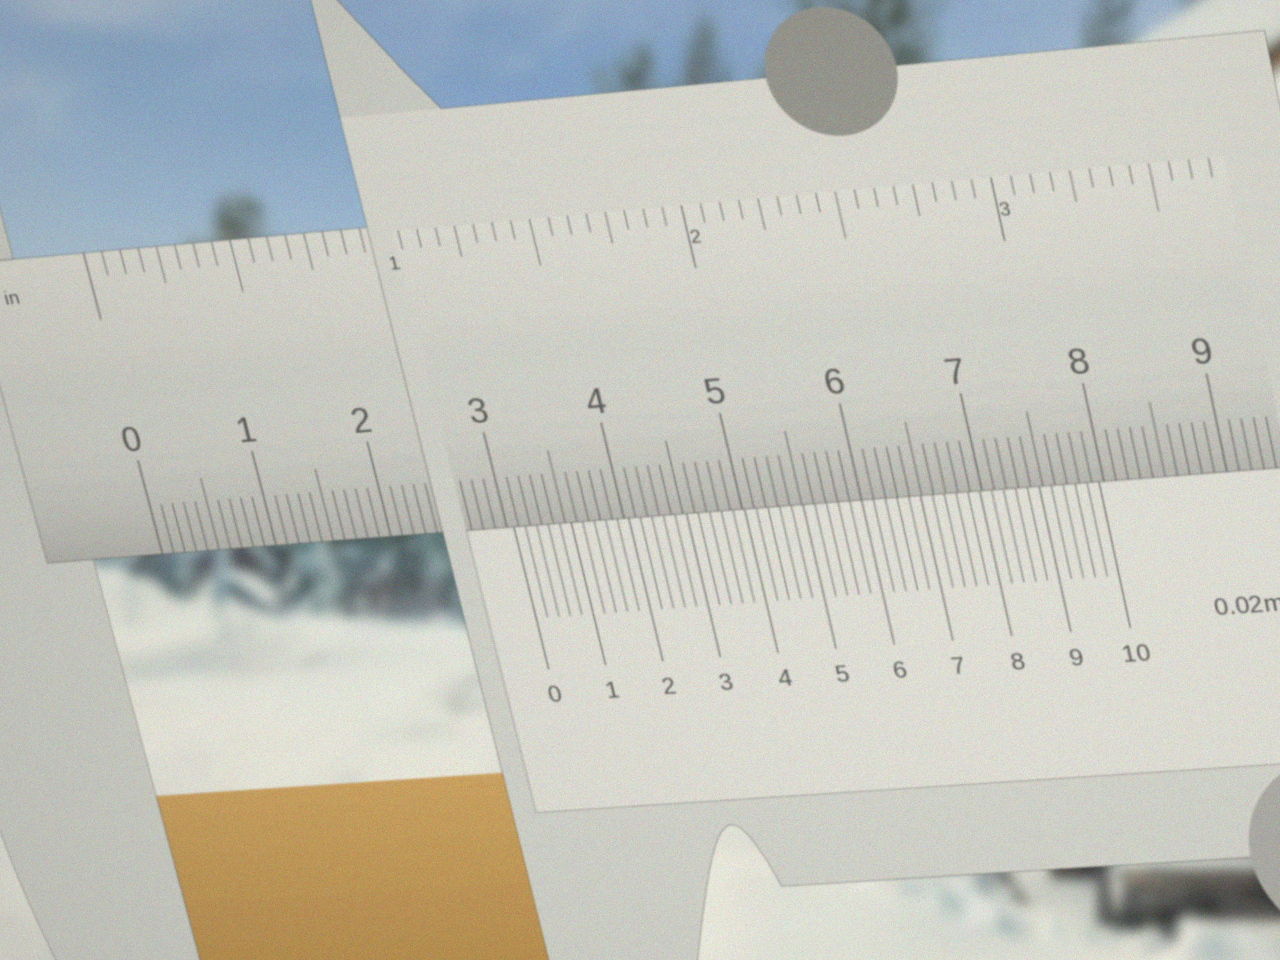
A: 30.6 mm
